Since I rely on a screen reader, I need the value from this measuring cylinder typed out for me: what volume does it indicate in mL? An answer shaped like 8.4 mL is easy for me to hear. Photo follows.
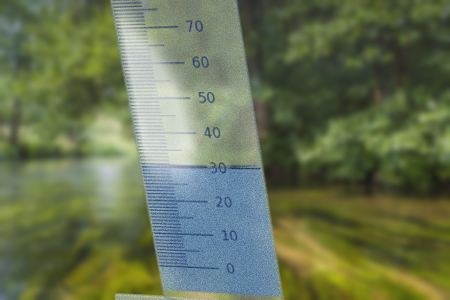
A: 30 mL
